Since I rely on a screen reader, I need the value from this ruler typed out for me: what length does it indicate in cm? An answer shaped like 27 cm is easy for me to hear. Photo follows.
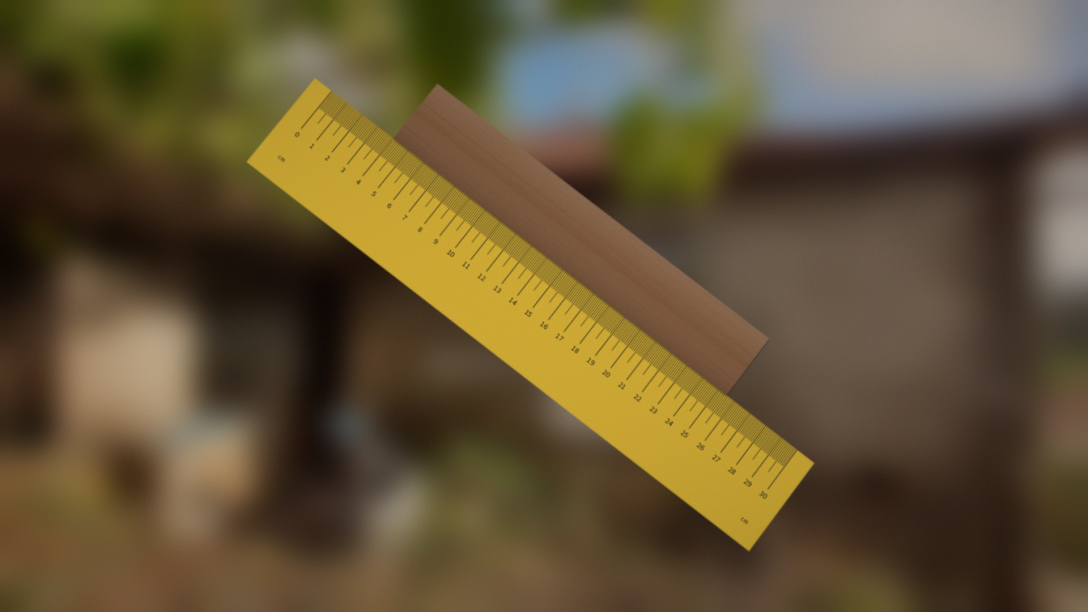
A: 21.5 cm
